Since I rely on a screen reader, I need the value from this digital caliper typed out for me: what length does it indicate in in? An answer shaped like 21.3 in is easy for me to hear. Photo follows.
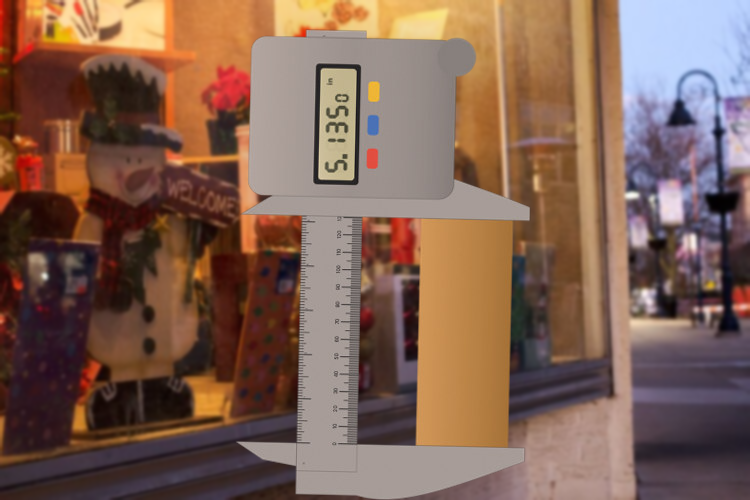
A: 5.1350 in
